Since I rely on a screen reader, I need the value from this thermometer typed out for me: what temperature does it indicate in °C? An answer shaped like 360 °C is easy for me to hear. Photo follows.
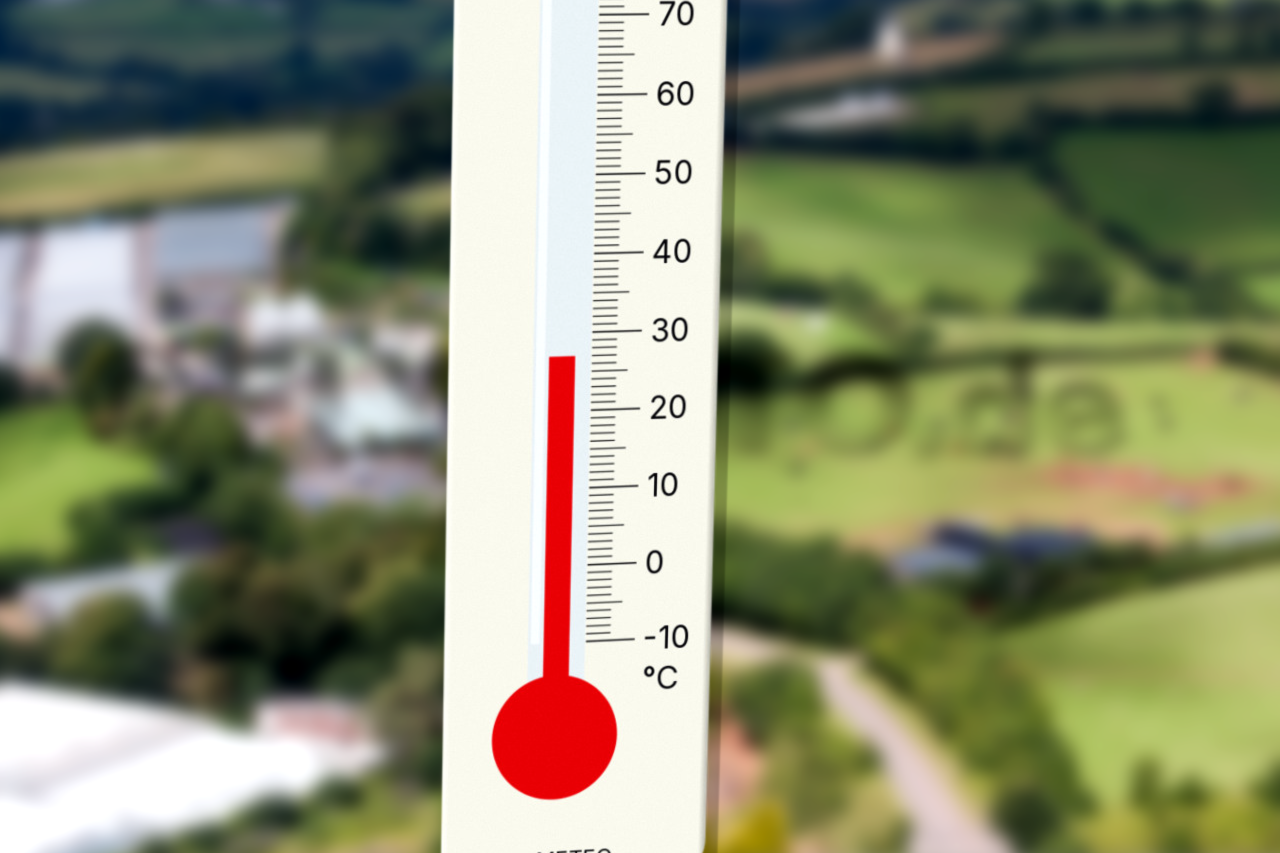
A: 27 °C
